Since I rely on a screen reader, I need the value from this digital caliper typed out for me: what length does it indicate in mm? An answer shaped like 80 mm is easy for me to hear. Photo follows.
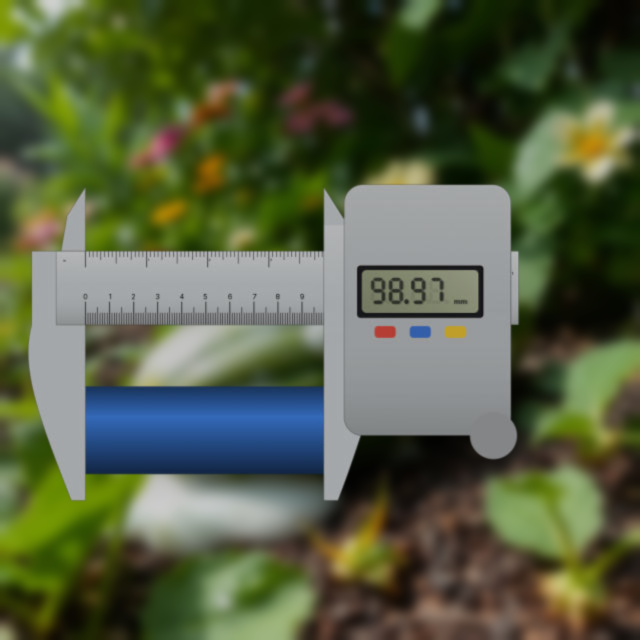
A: 98.97 mm
